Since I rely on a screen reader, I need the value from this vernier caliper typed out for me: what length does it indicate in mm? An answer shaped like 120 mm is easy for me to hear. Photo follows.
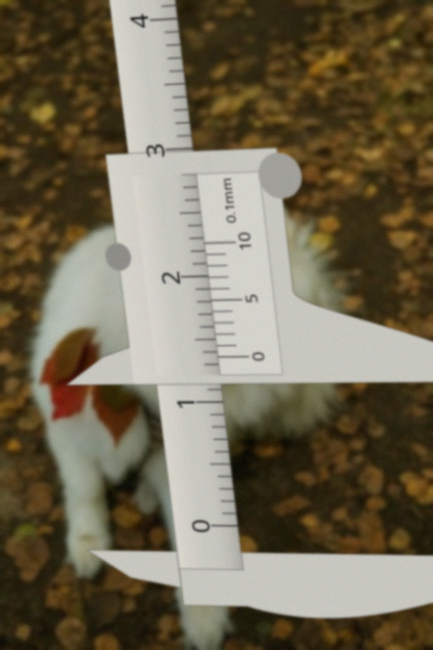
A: 13.6 mm
